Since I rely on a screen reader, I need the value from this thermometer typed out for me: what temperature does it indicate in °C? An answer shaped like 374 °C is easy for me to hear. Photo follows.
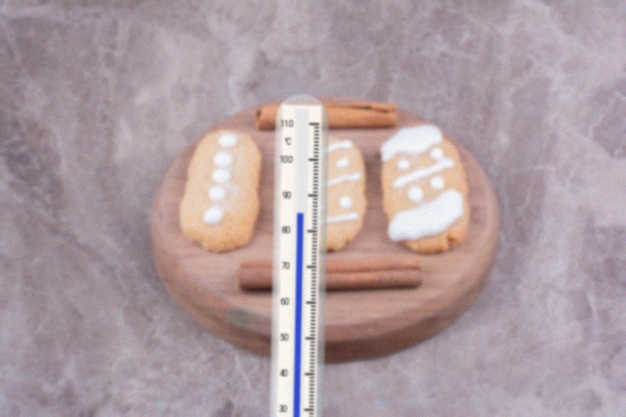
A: 85 °C
